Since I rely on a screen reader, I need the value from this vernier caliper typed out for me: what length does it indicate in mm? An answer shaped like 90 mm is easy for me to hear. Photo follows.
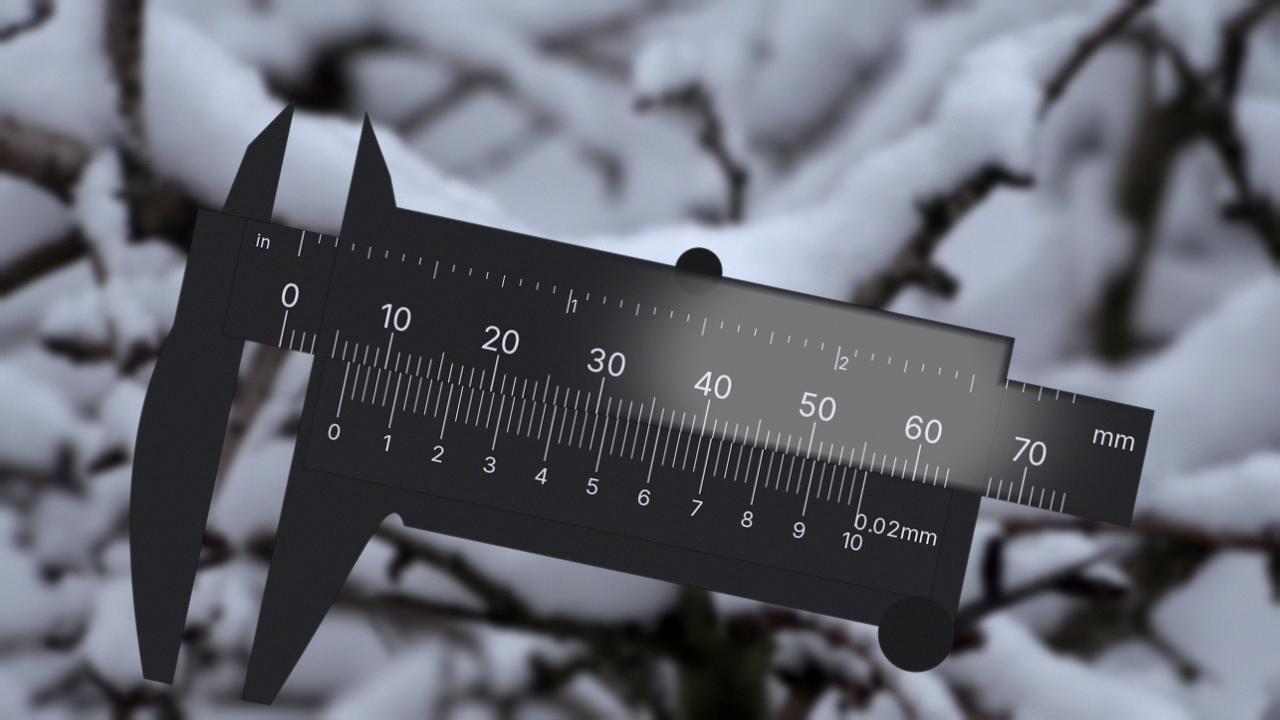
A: 6.6 mm
